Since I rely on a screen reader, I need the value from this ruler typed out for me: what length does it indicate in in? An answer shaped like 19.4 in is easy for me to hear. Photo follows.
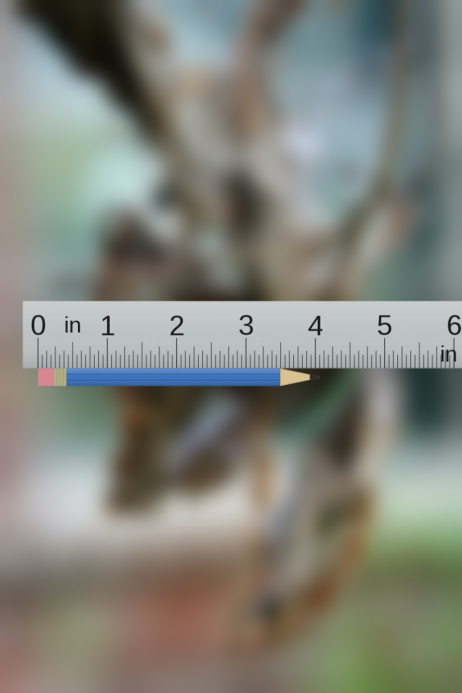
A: 4.0625 in
